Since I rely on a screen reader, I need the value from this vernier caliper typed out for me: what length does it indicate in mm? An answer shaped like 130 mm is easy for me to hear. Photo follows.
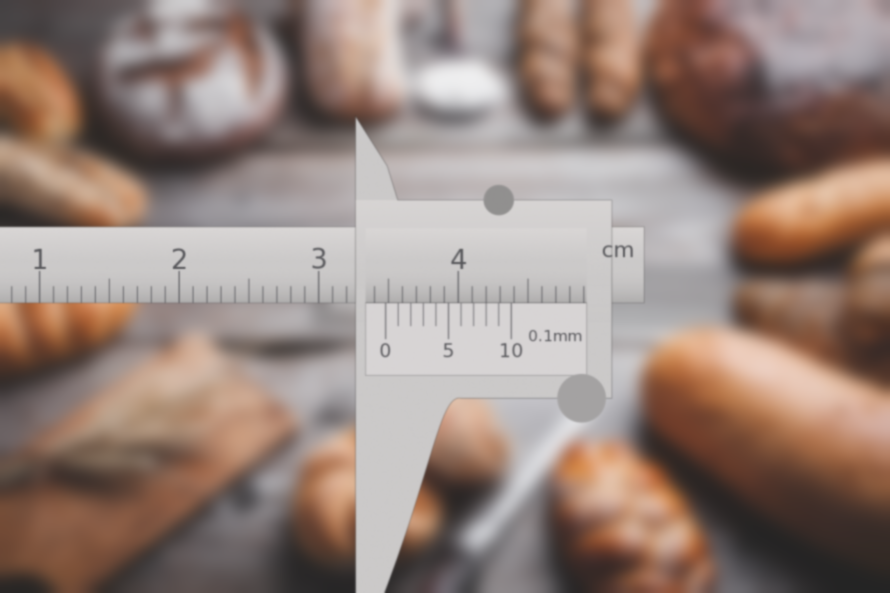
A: 34.8 mm
